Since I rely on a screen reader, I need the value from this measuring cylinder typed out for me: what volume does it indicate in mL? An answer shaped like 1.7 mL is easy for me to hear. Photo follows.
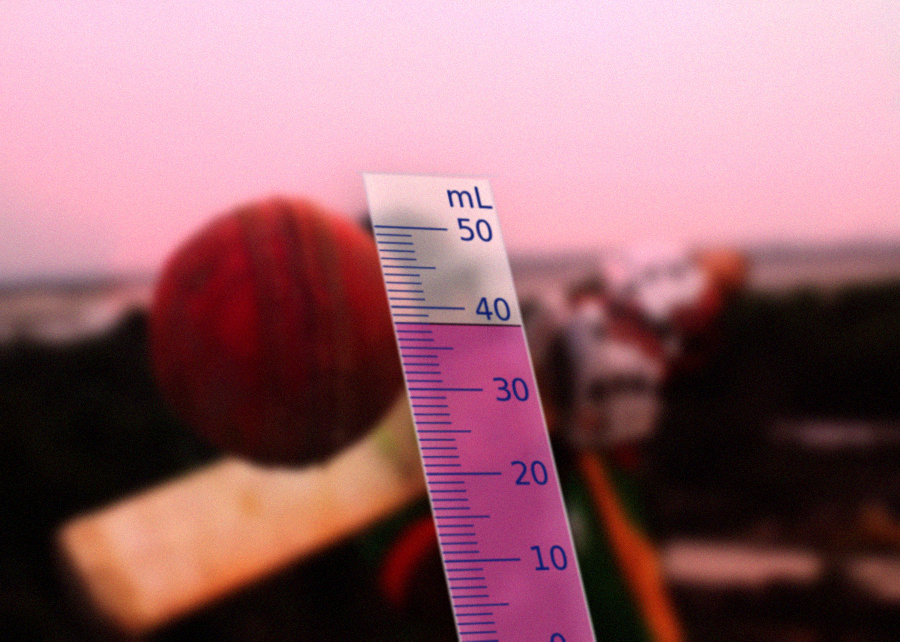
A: 38 mL
